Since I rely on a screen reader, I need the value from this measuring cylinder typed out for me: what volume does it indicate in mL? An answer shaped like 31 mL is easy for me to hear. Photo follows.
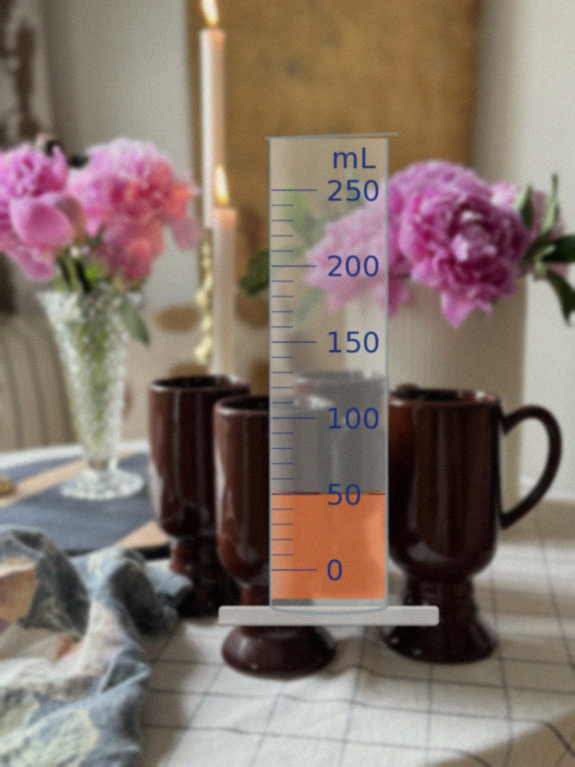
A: 50 mL
